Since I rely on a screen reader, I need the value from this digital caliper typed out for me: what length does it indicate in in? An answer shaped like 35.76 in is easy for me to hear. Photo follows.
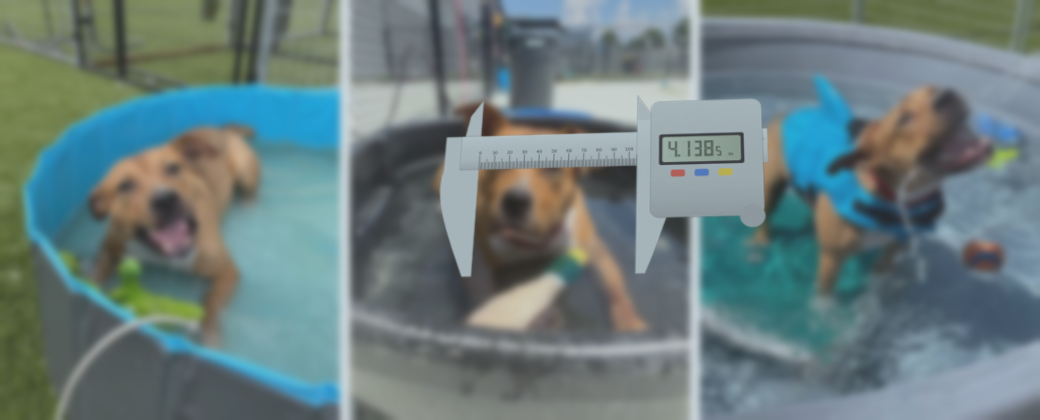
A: 4.1385 in
